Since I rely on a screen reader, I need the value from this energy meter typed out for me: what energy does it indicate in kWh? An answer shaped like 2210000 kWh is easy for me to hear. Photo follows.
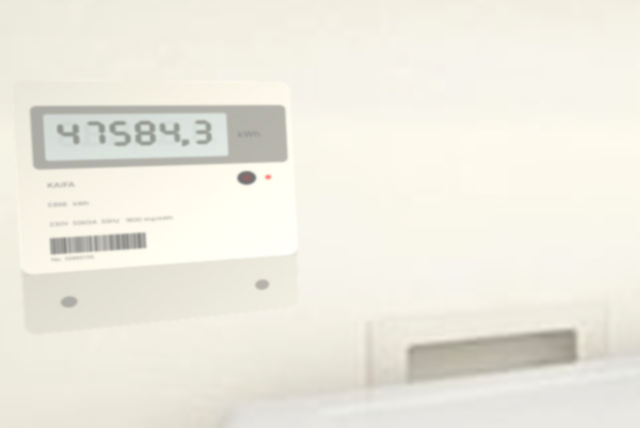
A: 47584.3 kWh
